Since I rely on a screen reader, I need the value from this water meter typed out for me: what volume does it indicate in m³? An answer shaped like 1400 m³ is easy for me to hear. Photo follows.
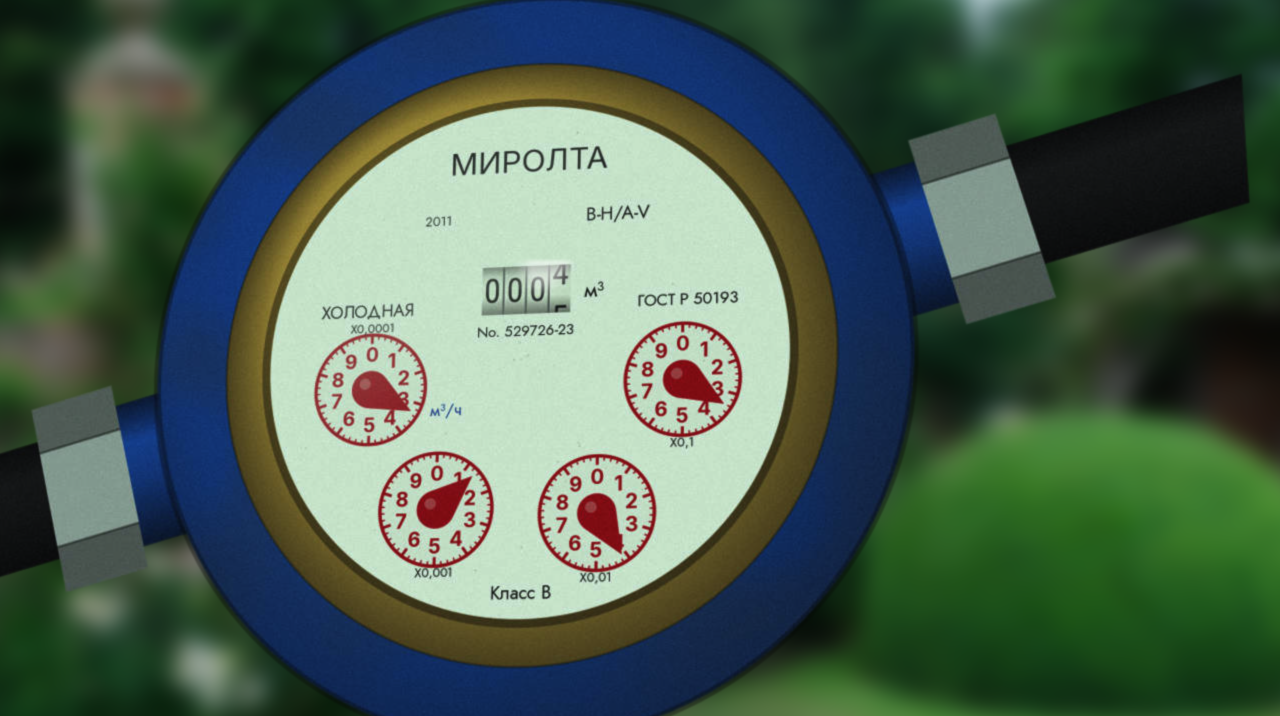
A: 4.3413 m³
